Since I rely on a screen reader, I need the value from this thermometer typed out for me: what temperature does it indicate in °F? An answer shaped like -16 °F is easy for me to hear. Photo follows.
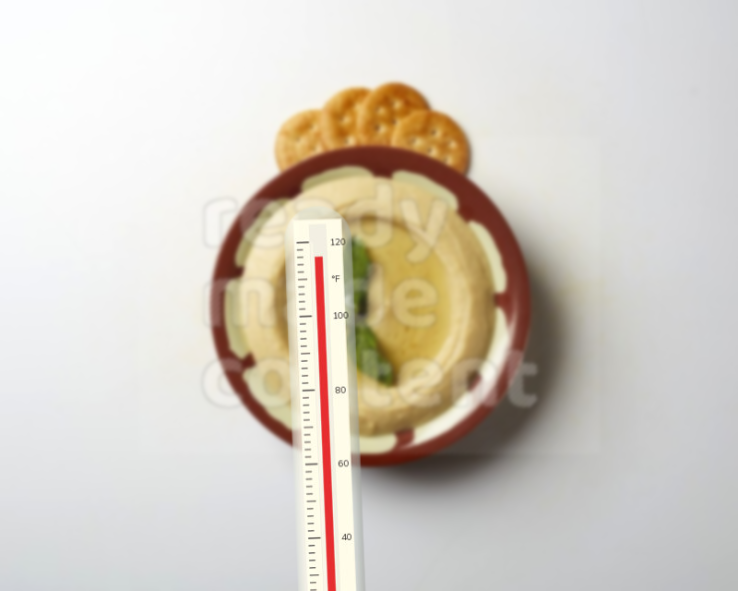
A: 116 °F
